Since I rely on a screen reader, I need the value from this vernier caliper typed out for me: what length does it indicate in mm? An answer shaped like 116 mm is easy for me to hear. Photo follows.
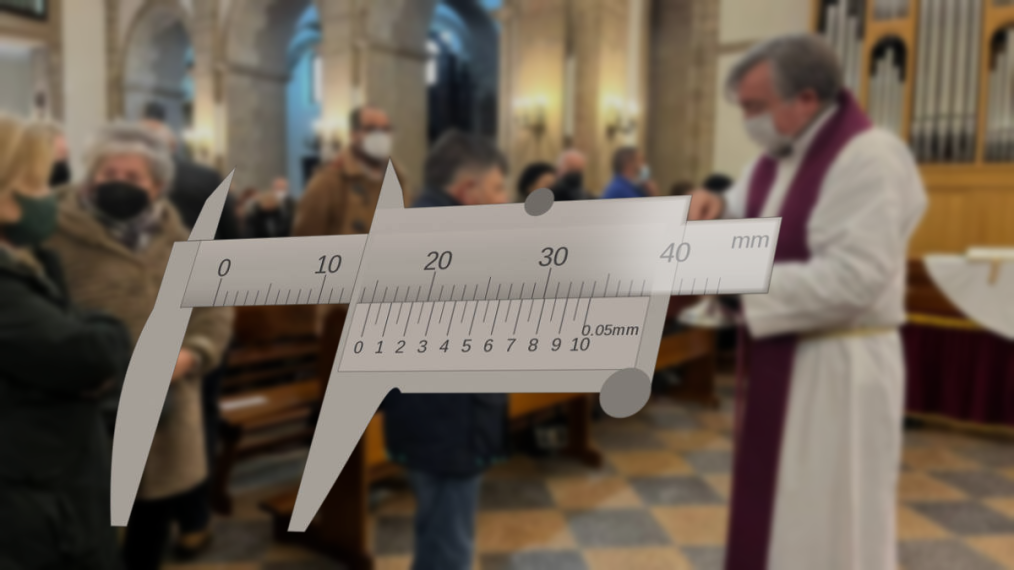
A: 14.9 mm
